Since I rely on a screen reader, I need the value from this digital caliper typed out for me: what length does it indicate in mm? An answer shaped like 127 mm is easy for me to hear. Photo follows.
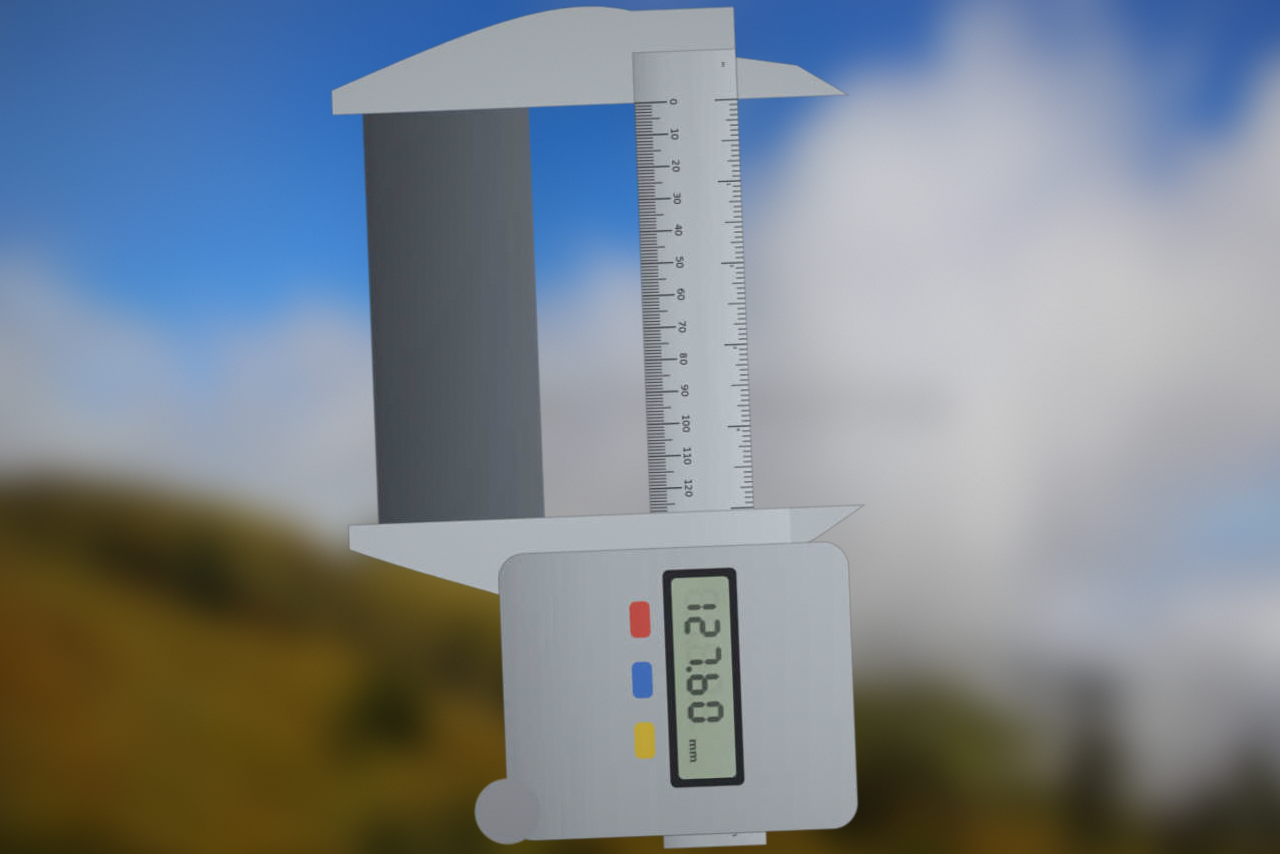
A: 127.60 mm
